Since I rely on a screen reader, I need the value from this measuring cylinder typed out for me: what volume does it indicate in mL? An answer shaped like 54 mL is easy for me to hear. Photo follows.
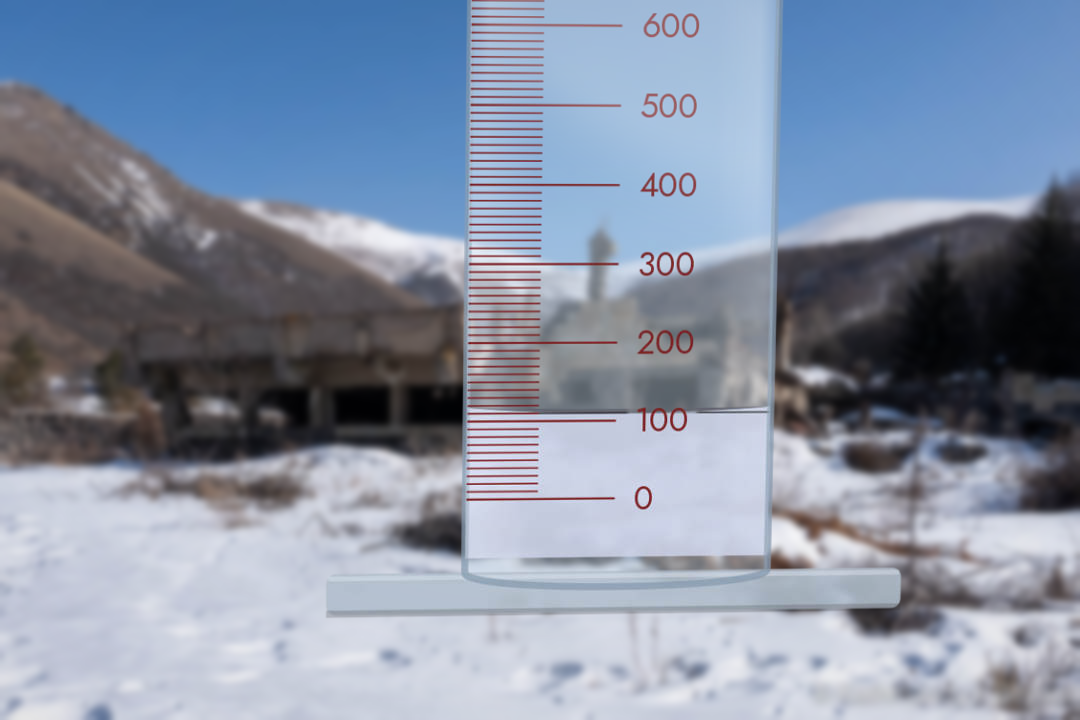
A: 110 mL
